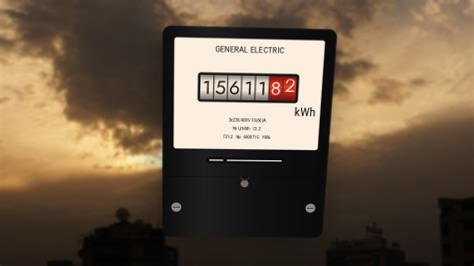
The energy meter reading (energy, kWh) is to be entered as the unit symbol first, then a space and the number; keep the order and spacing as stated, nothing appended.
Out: kWh 15611.82
